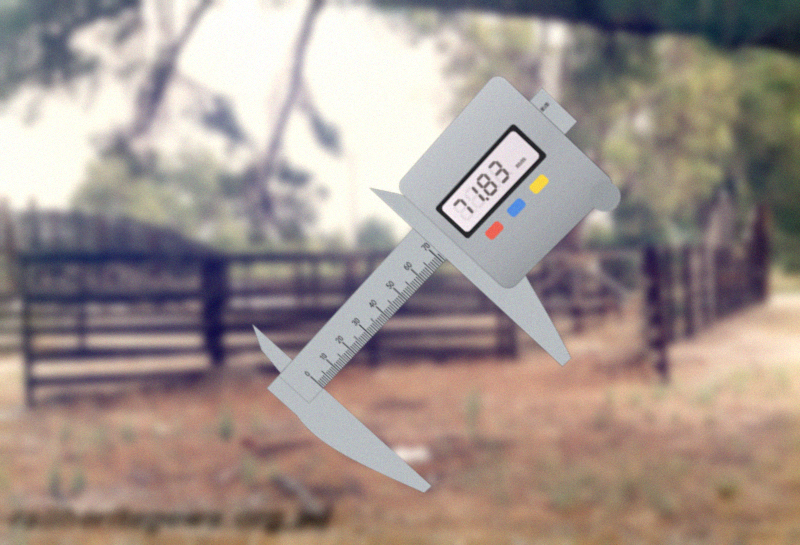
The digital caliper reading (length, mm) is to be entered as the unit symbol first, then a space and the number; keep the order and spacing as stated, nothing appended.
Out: mm 71.83
